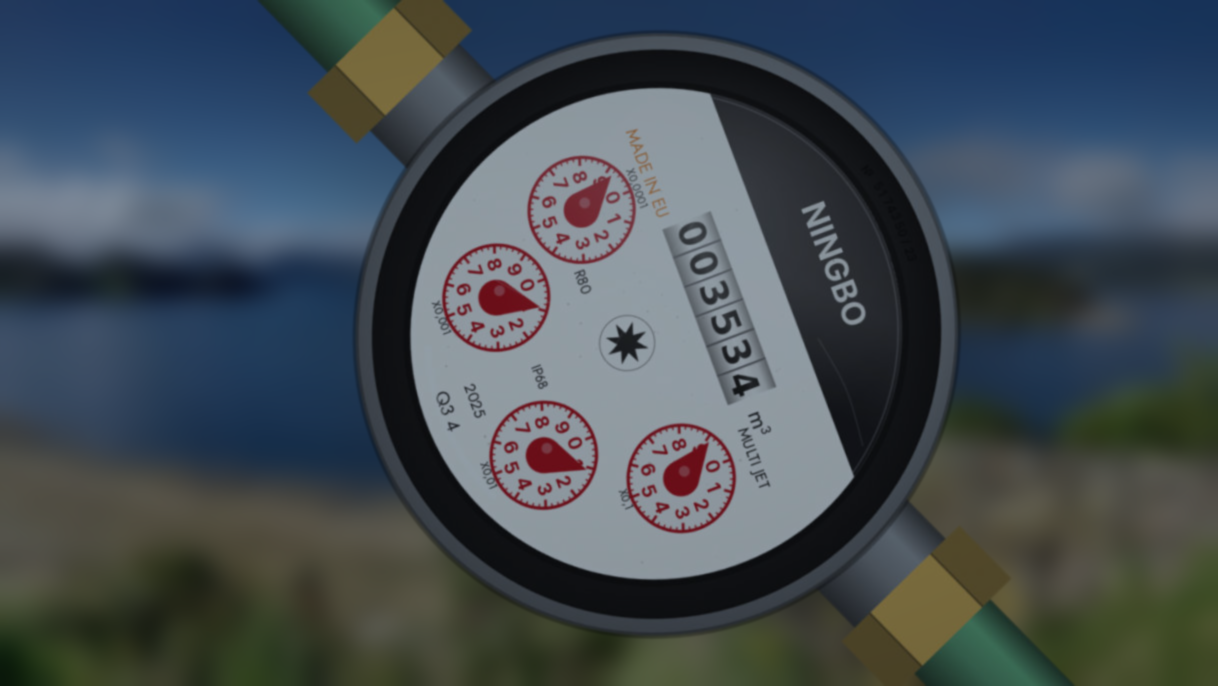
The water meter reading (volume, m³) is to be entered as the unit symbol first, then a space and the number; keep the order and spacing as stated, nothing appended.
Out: m³ 3533.9109
